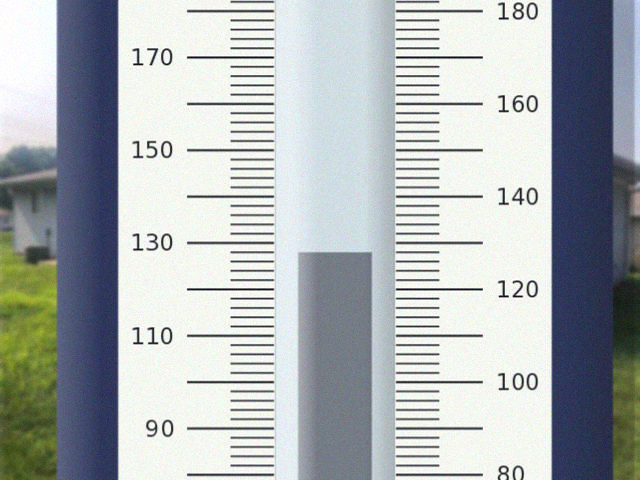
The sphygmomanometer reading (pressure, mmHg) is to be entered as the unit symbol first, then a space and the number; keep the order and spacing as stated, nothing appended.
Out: mmHg 128
